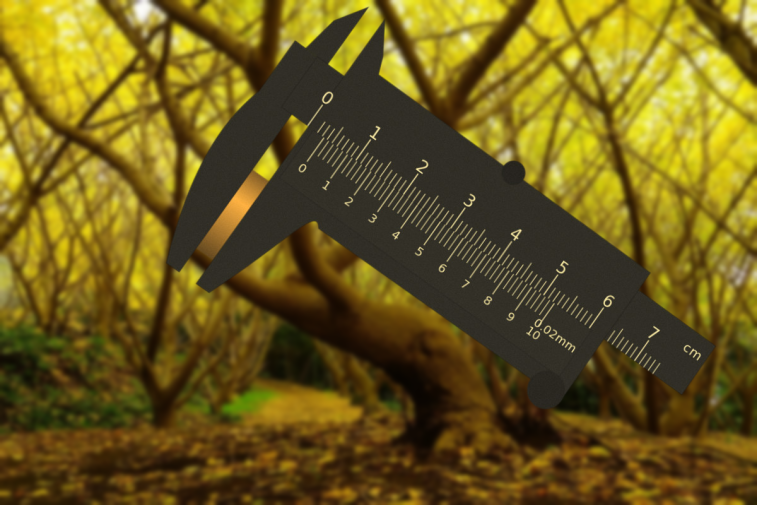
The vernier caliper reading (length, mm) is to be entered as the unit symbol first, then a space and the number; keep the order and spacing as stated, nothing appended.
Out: mm 3.4
